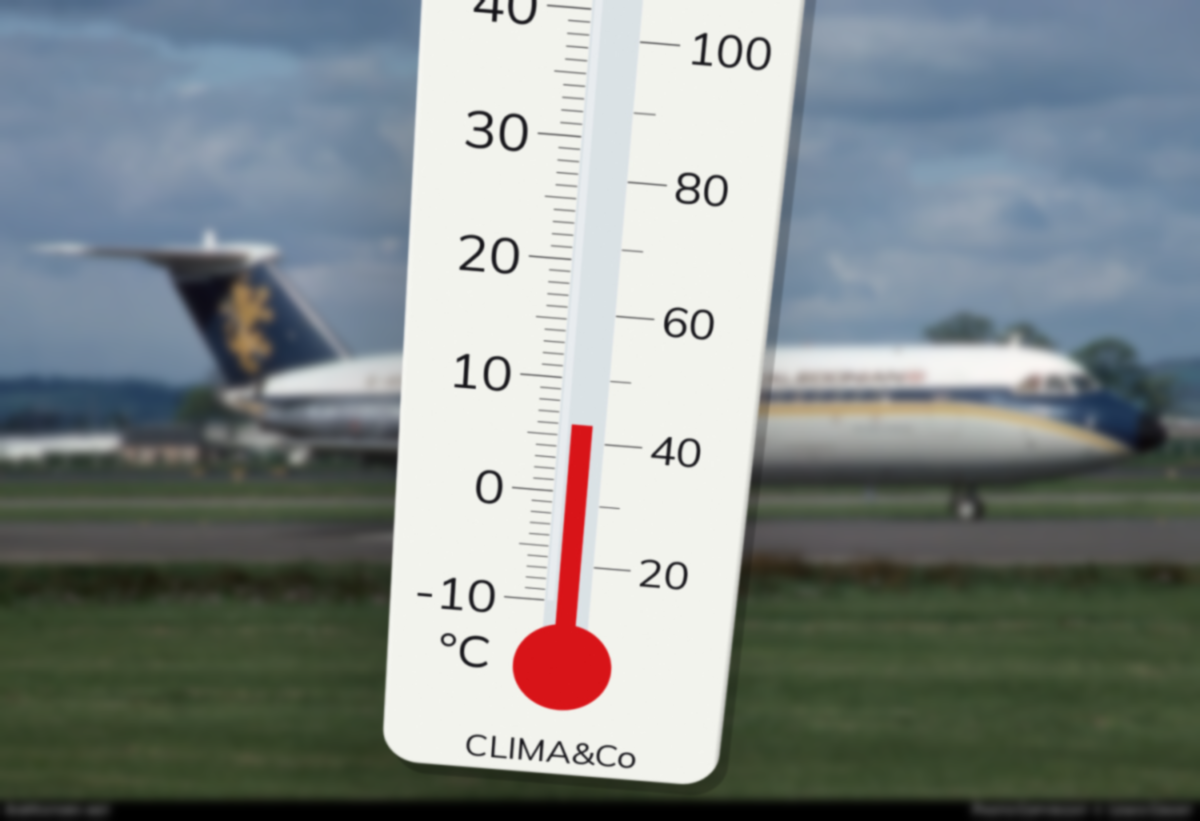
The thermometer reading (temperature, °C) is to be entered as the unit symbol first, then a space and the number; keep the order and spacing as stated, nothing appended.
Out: °C 6
